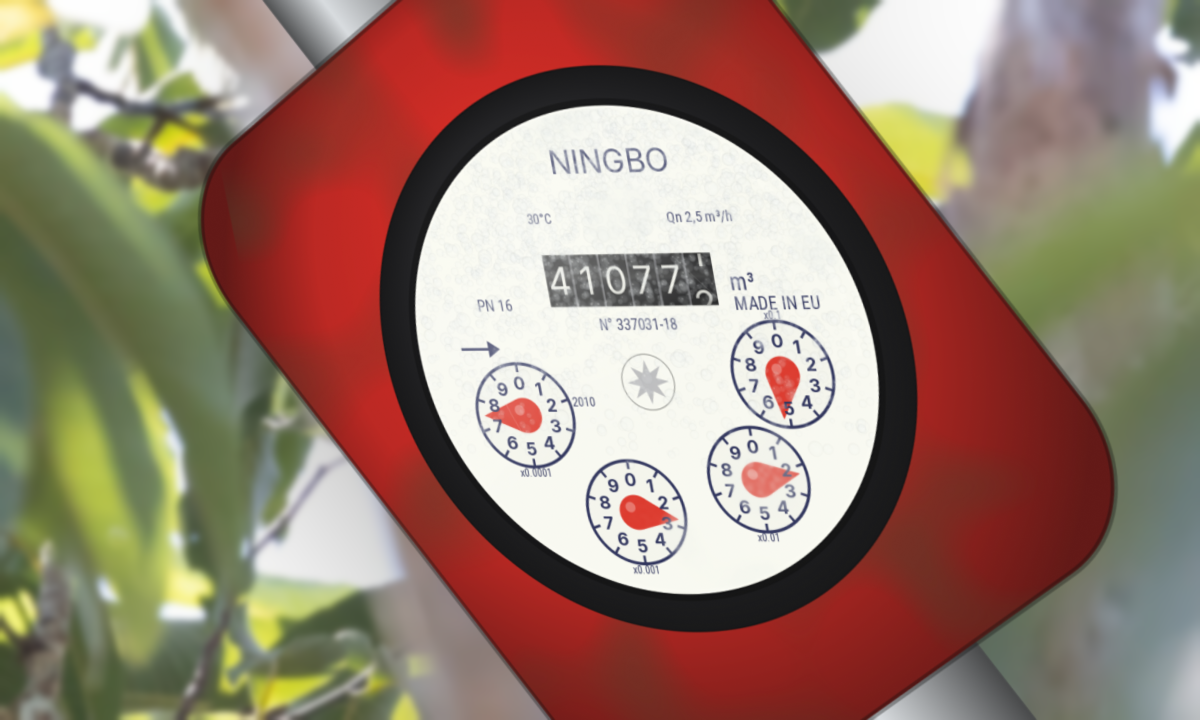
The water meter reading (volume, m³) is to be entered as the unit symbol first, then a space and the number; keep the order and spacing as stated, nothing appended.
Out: m³ 410771.5227
